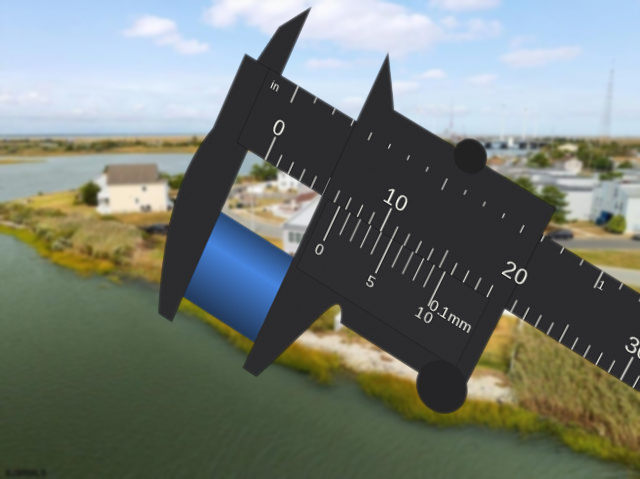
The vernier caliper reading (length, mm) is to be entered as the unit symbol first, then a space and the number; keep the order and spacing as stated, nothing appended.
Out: mm 6.5
